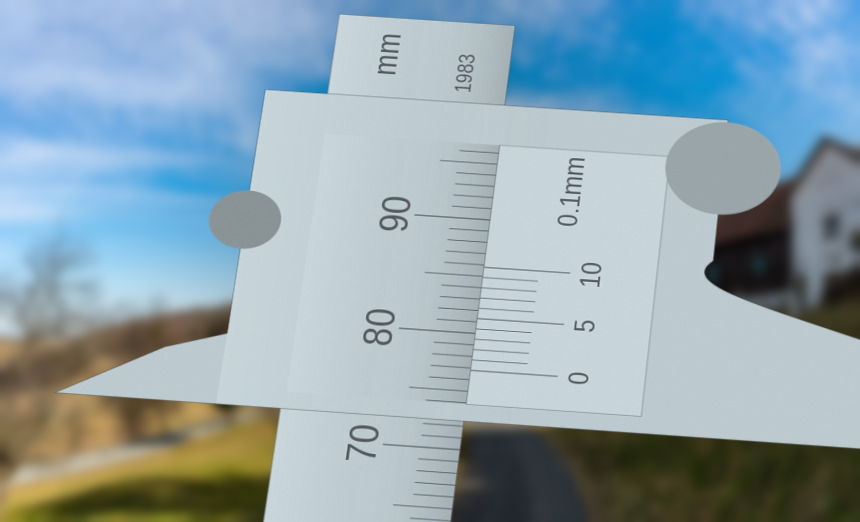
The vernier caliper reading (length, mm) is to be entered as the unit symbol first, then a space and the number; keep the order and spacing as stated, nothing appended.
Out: mm 76.8
